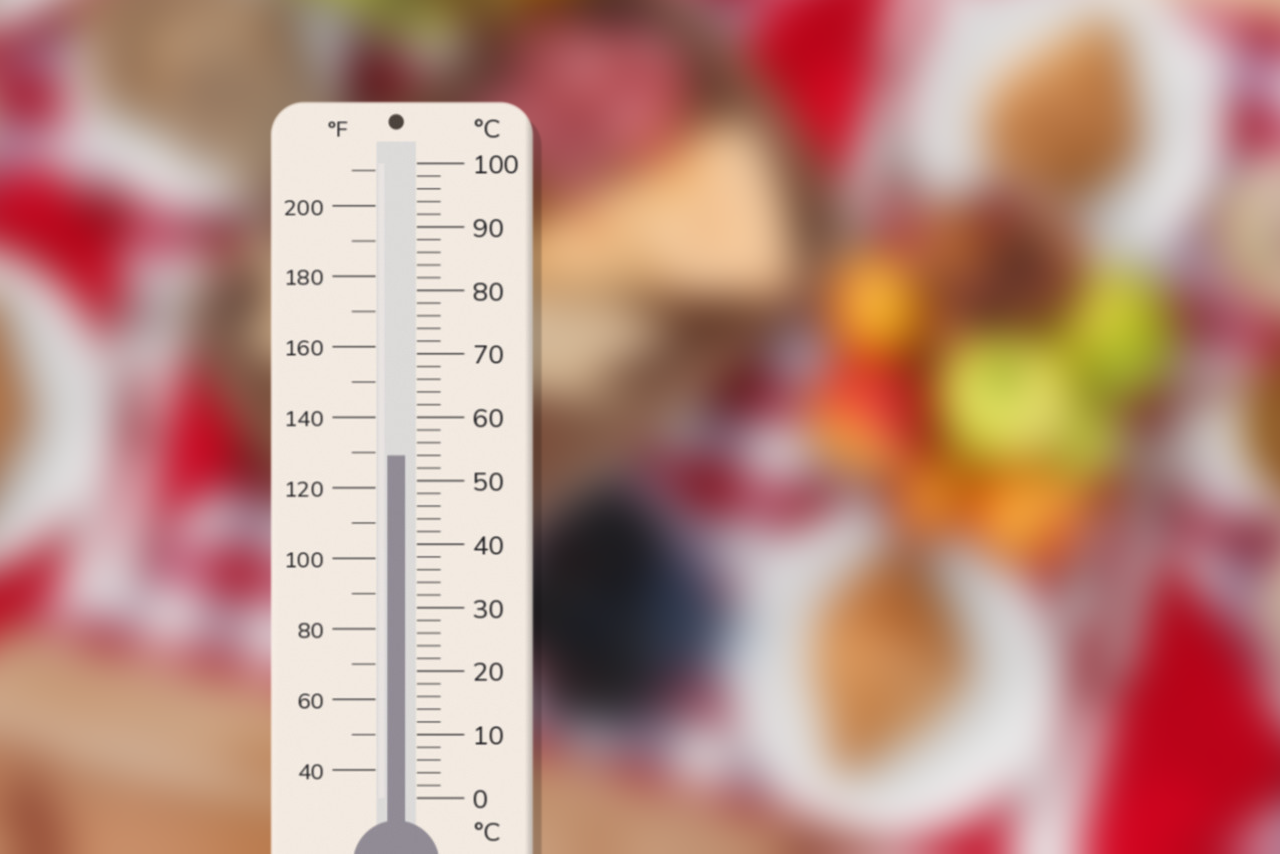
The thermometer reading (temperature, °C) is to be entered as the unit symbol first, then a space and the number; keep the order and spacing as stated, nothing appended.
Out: °C 54
